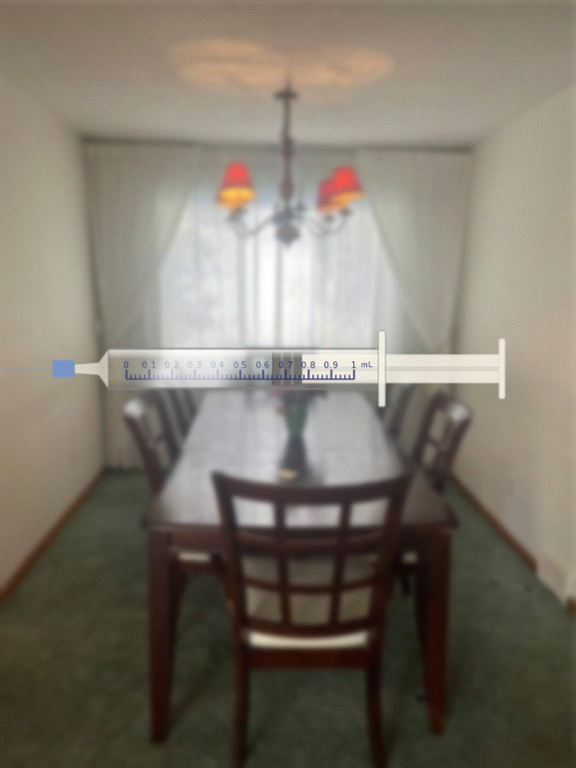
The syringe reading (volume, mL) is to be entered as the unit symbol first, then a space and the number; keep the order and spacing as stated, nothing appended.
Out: mL 0.64
